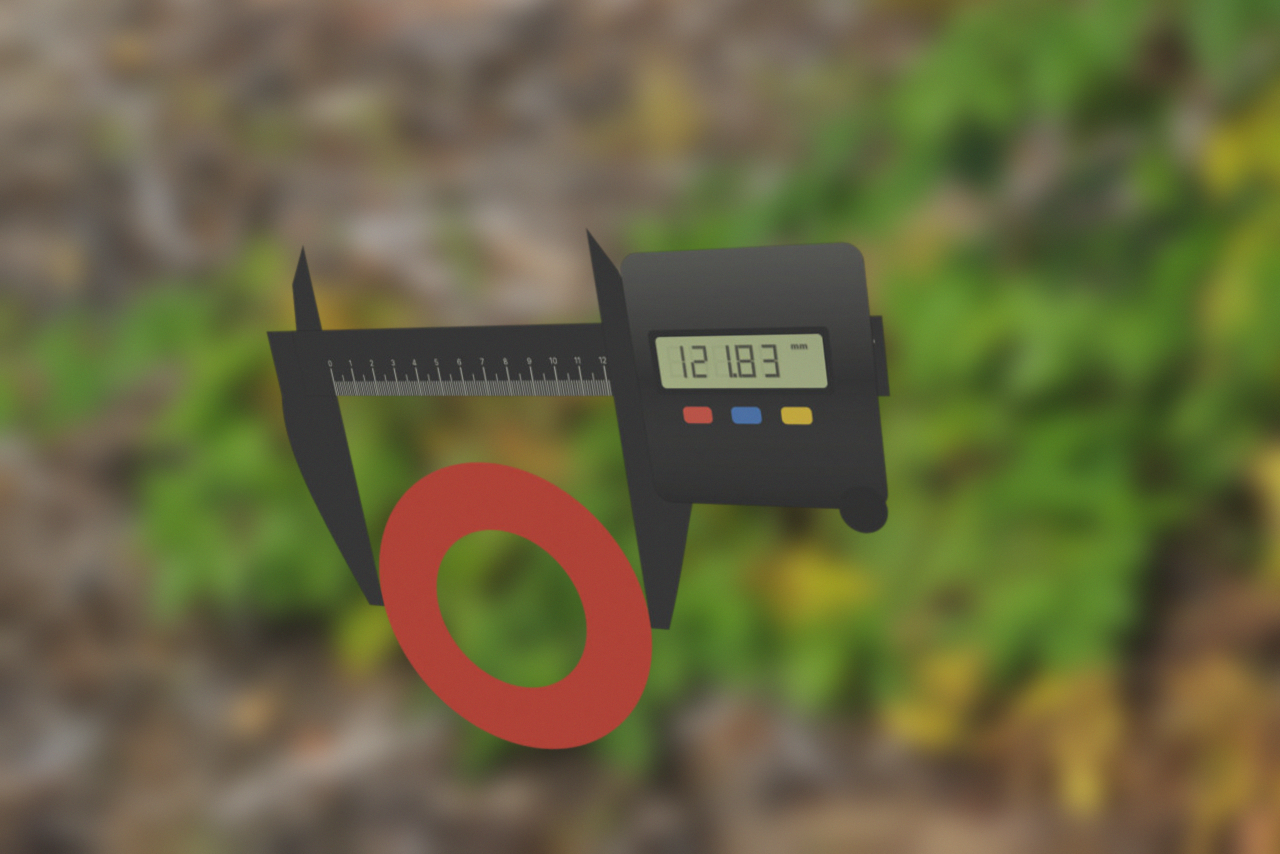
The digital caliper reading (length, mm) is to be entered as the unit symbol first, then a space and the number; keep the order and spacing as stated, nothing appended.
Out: mm 121.83
